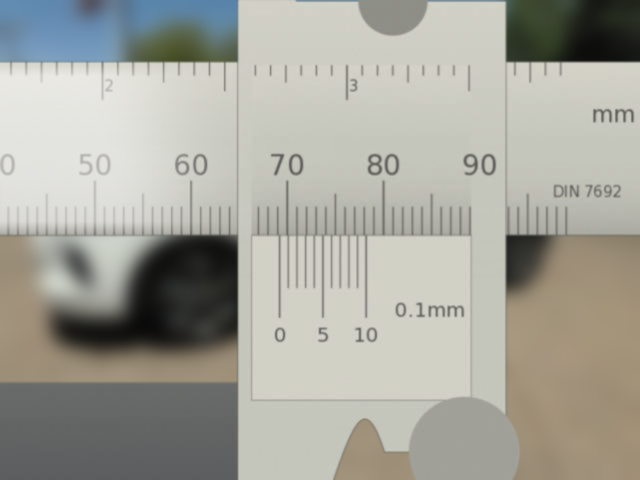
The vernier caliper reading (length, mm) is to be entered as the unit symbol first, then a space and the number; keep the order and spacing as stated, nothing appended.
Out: mm 69.2
